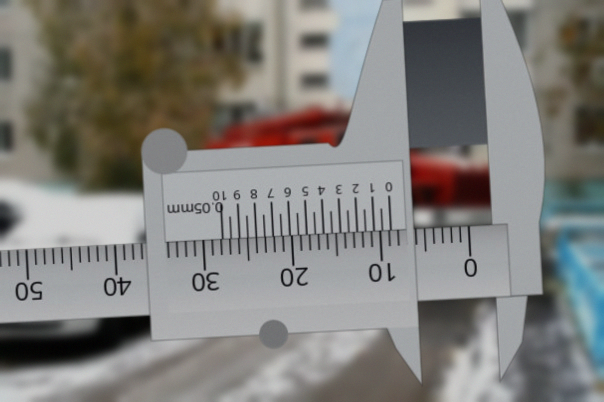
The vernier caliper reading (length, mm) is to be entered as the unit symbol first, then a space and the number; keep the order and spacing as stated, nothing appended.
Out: mm 8.8
